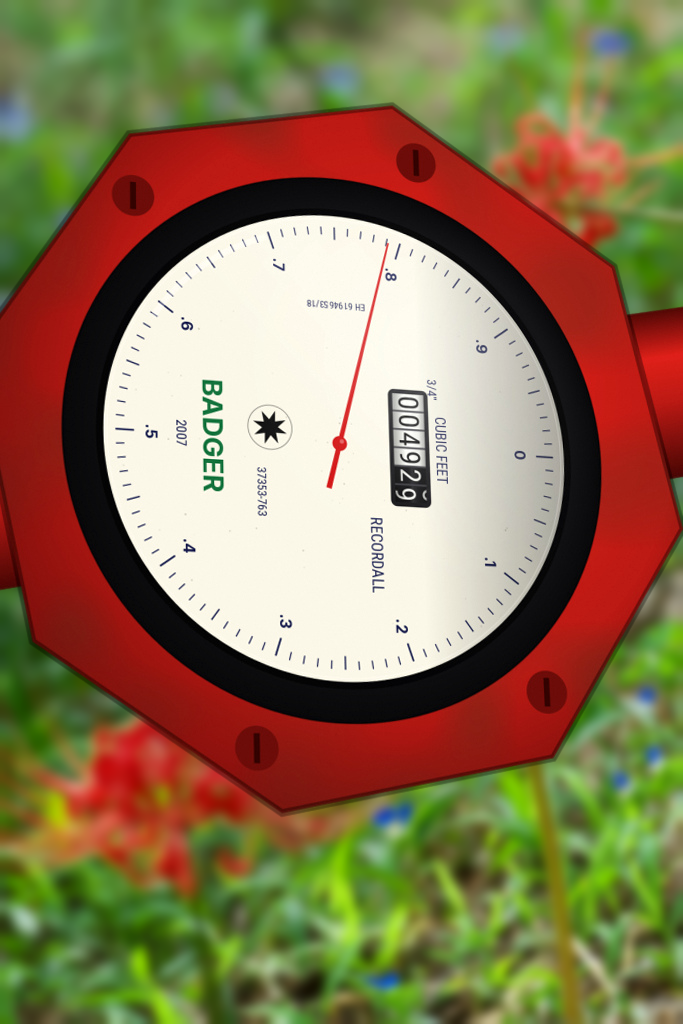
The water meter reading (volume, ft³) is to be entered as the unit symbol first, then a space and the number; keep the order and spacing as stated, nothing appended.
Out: ft³ 4928.79
